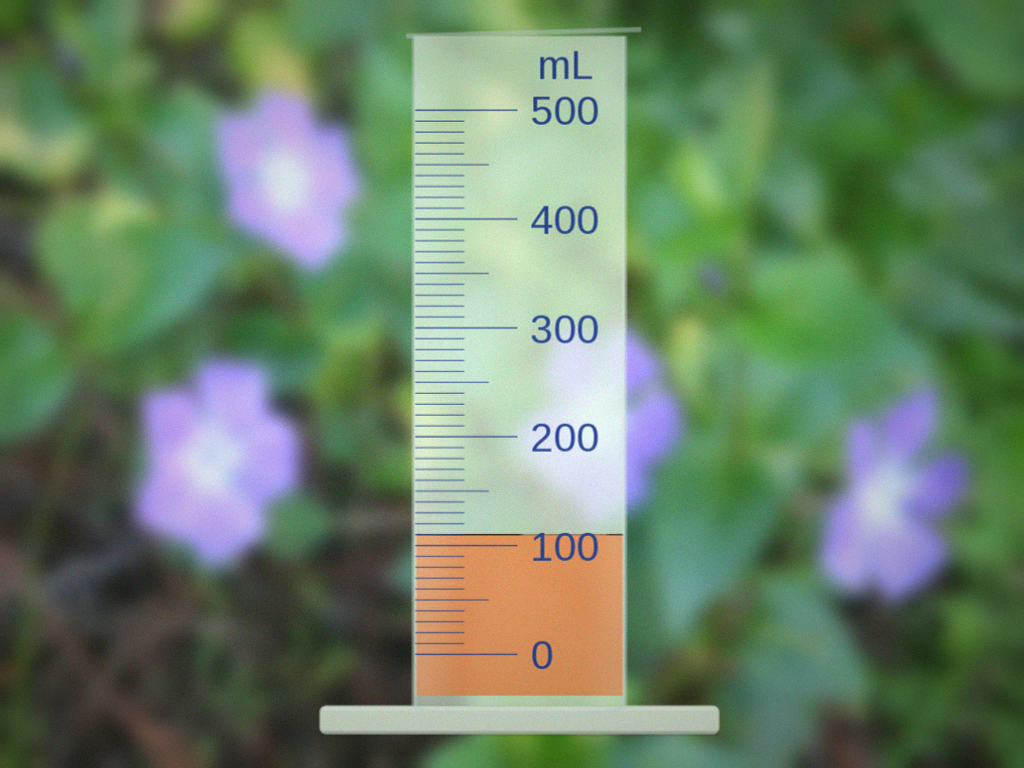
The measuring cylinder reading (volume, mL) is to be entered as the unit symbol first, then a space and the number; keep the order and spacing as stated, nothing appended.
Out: mL 110
